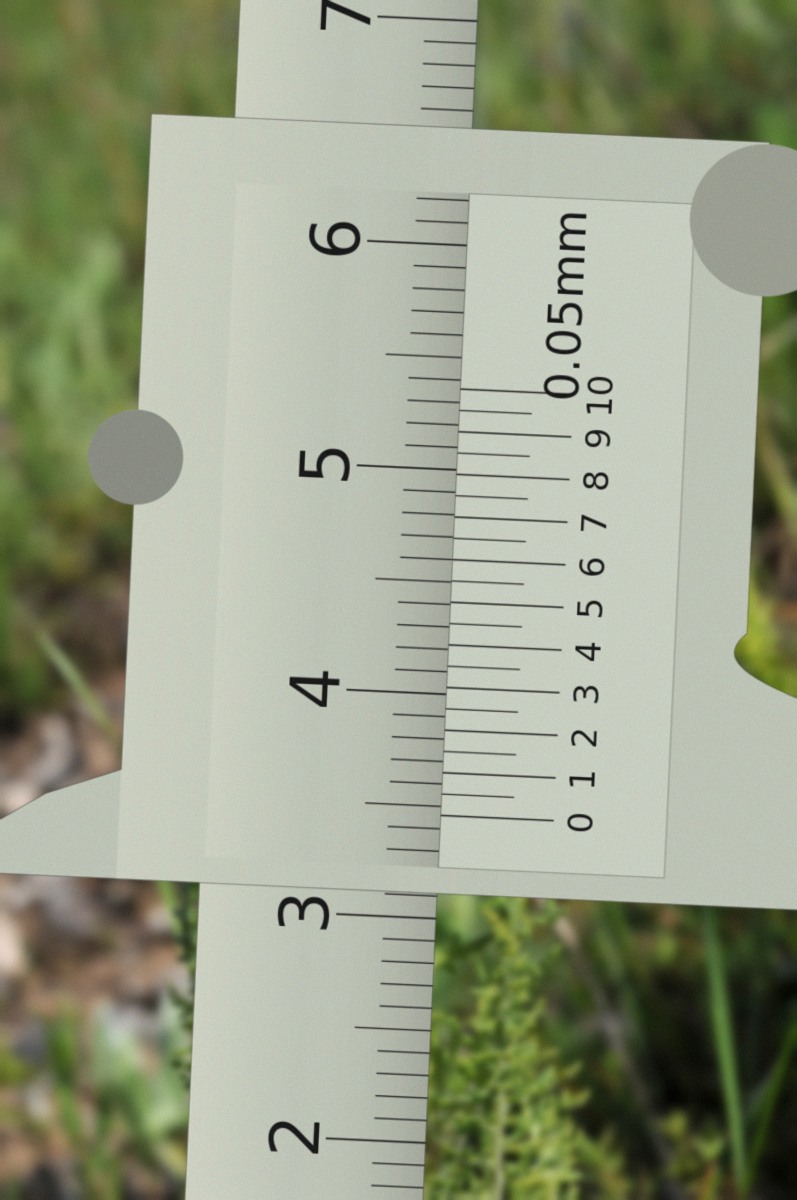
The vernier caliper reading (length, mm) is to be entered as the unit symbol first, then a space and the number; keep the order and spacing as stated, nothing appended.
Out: mm 34.6
